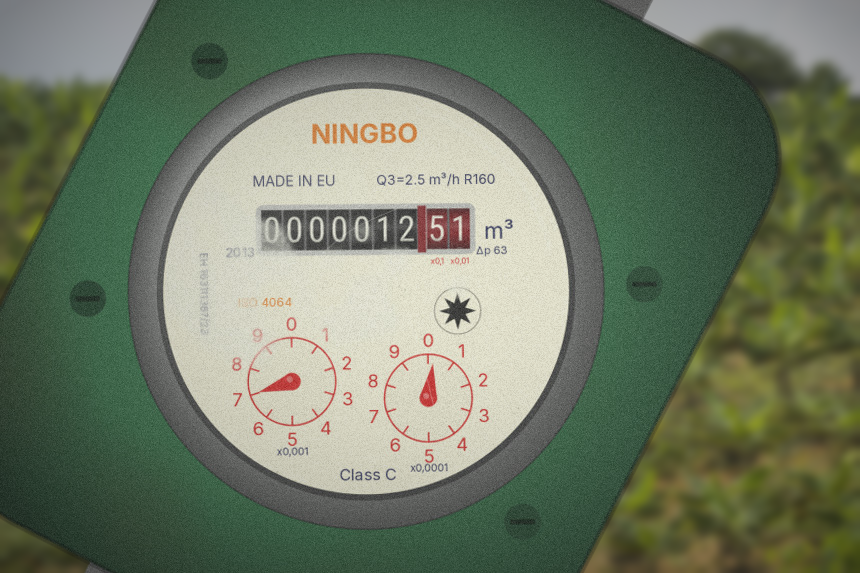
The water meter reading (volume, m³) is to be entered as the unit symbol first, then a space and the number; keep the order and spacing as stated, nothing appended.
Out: m³ 12.5170
